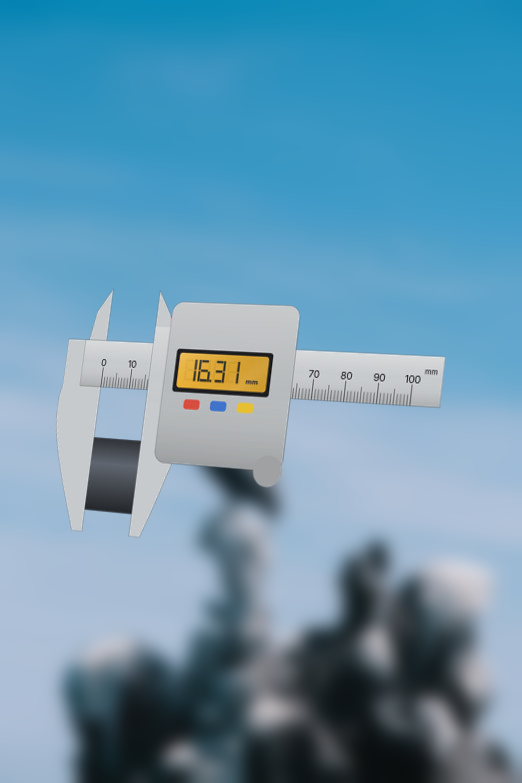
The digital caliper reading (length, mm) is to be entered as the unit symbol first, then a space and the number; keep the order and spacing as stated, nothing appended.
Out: mm 16.31
